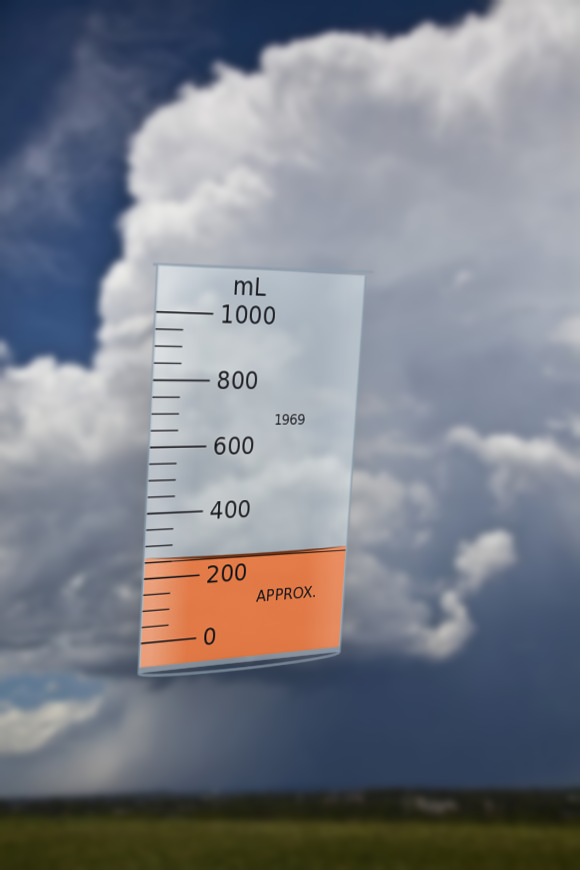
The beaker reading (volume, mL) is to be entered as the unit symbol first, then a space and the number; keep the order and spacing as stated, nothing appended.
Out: mL 250
